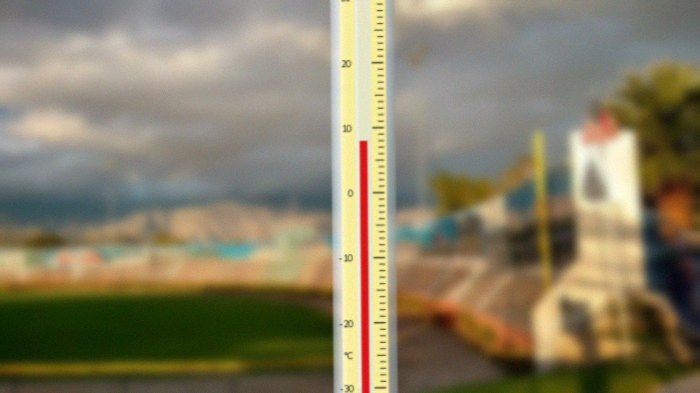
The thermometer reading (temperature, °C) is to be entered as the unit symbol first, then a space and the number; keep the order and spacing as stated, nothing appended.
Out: °C 8
